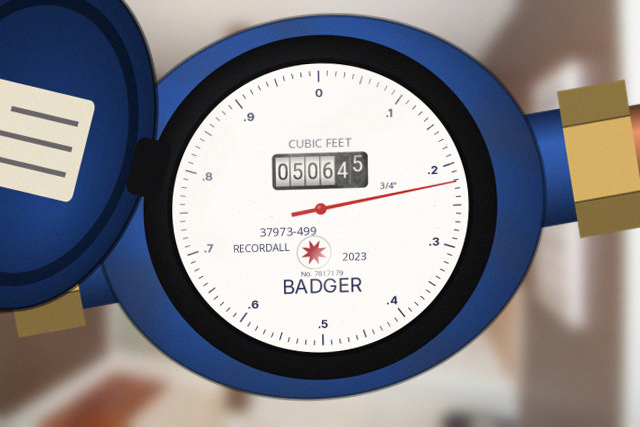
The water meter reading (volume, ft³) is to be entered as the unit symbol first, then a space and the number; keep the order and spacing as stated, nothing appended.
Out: ft³ 50645.22
